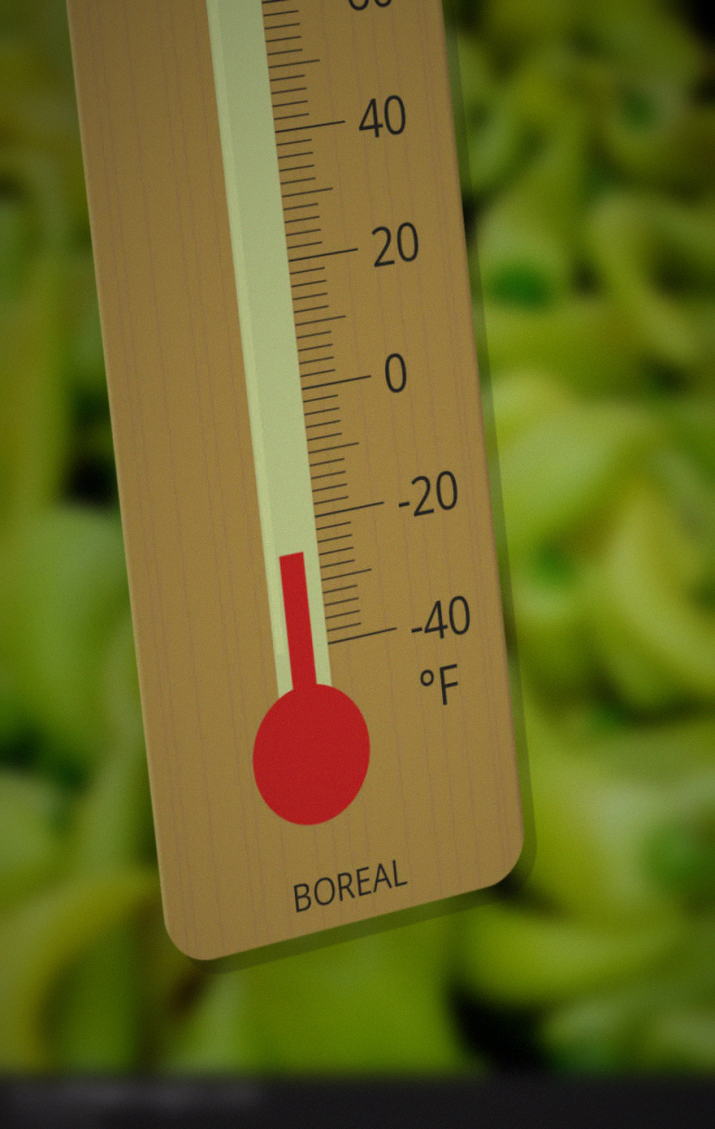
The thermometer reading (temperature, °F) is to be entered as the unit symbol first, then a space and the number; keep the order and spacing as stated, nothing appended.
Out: °F -25
